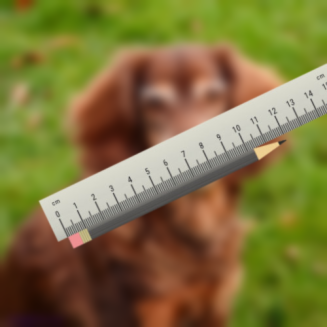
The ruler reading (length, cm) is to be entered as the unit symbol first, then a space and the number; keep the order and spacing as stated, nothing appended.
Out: cm 12
